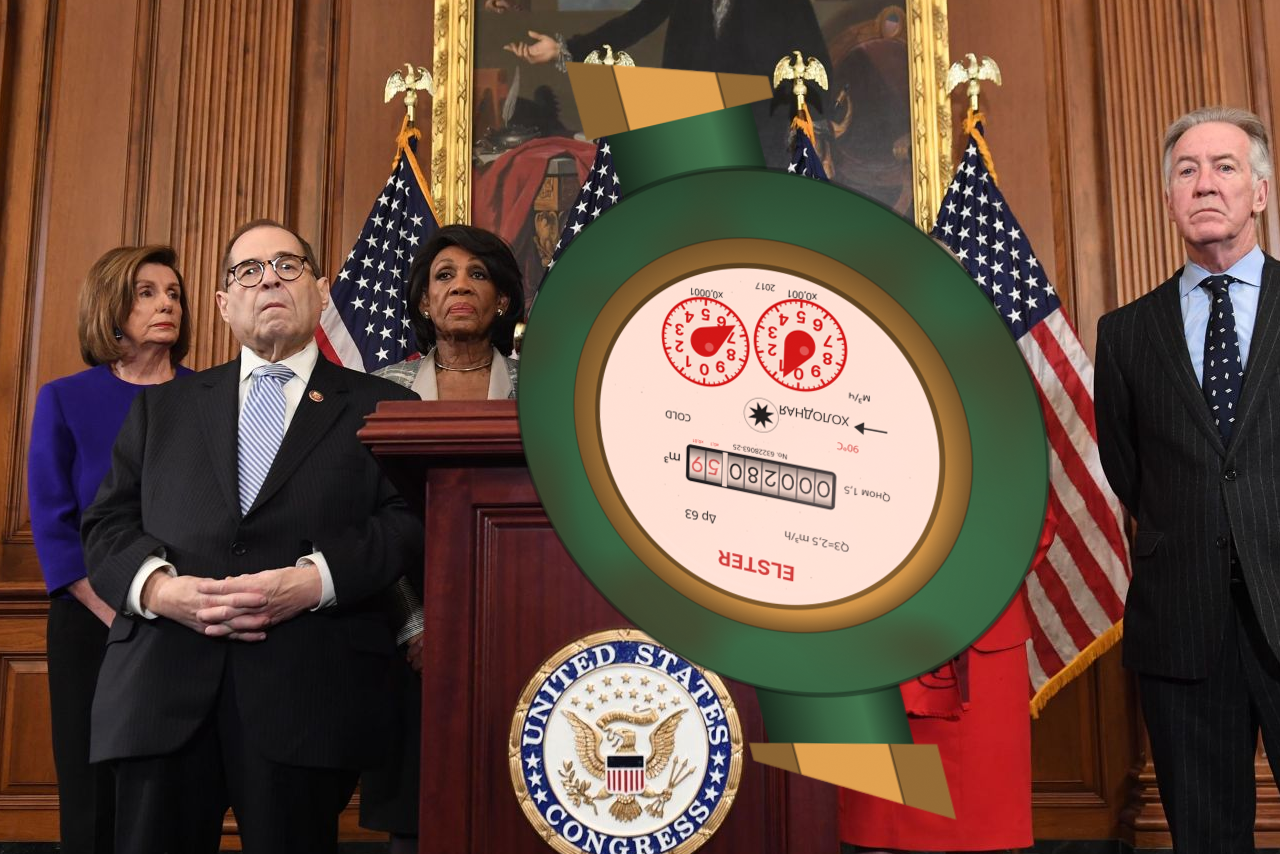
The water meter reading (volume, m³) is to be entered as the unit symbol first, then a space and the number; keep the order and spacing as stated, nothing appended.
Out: m³ 280.5906
